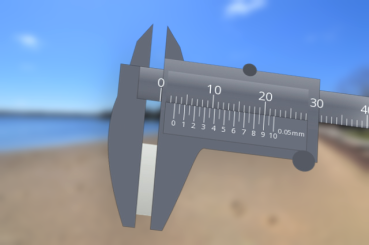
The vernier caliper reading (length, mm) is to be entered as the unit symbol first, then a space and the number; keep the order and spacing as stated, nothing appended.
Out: mm 2.8
